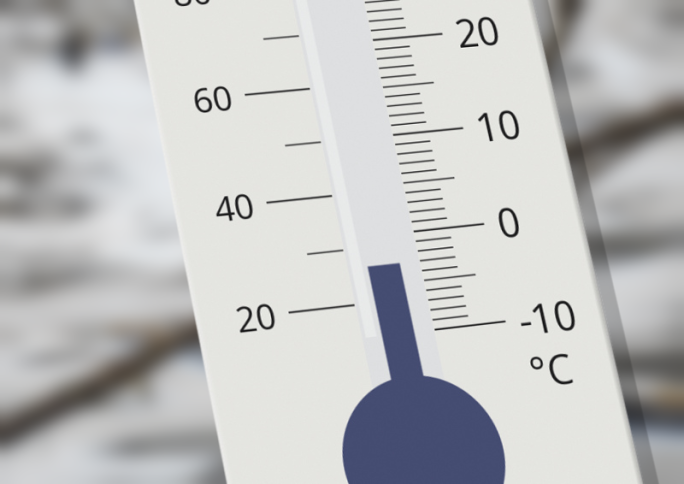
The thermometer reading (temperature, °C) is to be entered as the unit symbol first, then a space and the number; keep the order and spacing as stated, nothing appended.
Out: °C -3
